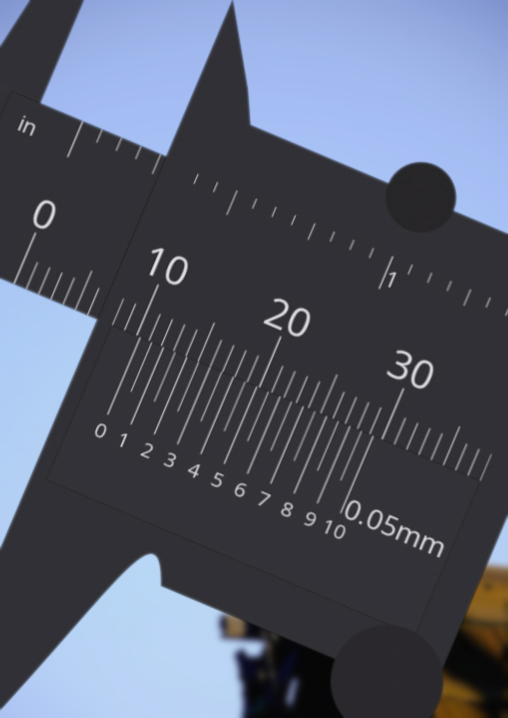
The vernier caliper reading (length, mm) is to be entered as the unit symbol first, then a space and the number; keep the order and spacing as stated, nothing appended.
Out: mm 10.3
